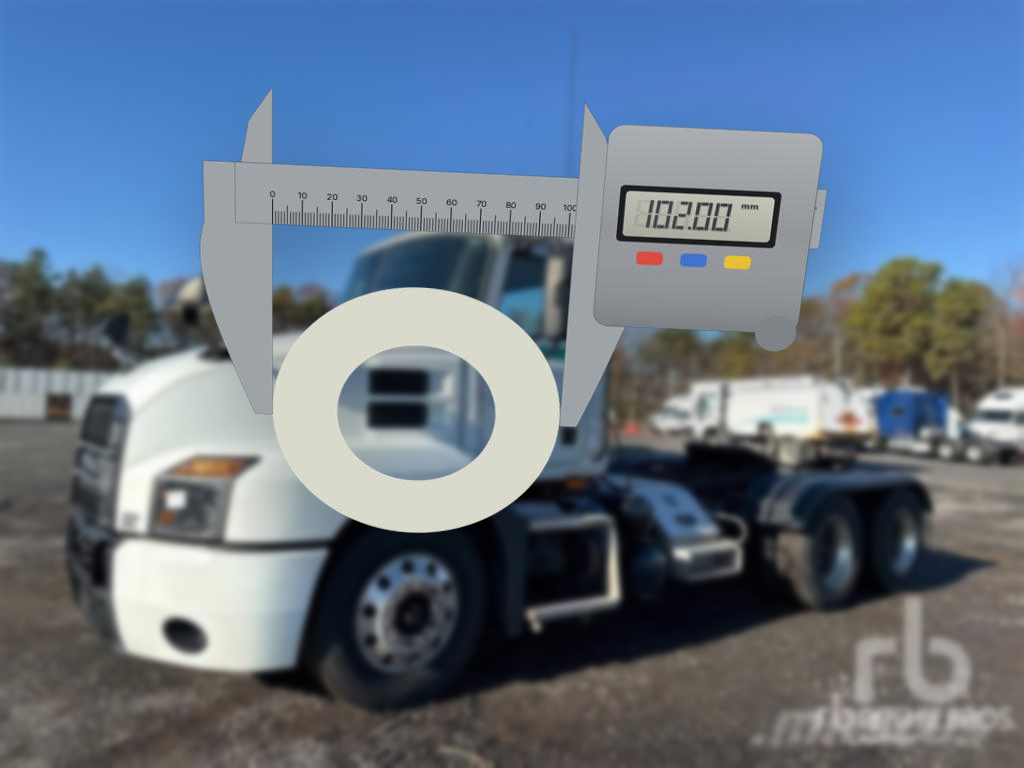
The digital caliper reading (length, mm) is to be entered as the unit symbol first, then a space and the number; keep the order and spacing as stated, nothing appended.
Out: mm 102.00
